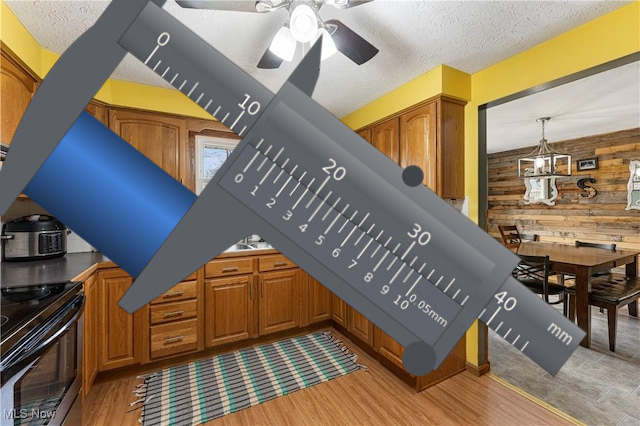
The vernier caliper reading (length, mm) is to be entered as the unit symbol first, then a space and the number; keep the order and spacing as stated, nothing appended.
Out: mm 13.4
